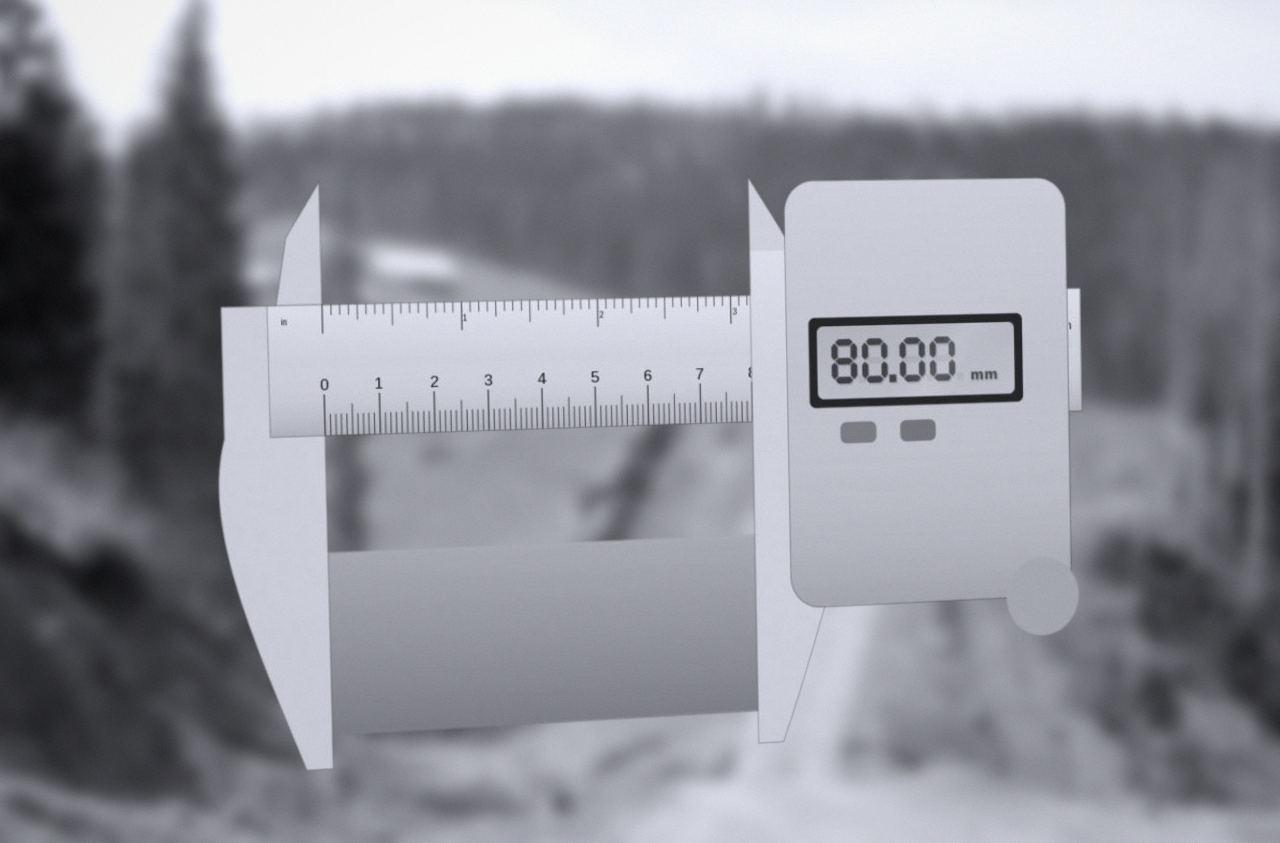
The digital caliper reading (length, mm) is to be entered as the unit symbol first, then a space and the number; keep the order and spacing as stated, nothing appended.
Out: mm 80.00
